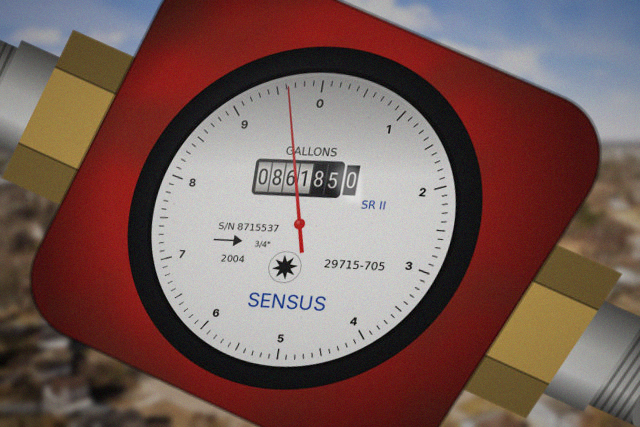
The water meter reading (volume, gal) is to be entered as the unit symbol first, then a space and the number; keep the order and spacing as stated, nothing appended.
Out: gal 861849.6
